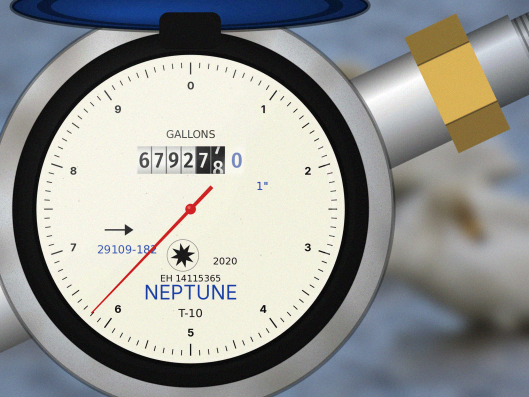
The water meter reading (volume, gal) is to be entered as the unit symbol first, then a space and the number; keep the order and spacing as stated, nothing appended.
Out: gal 6792776.2
